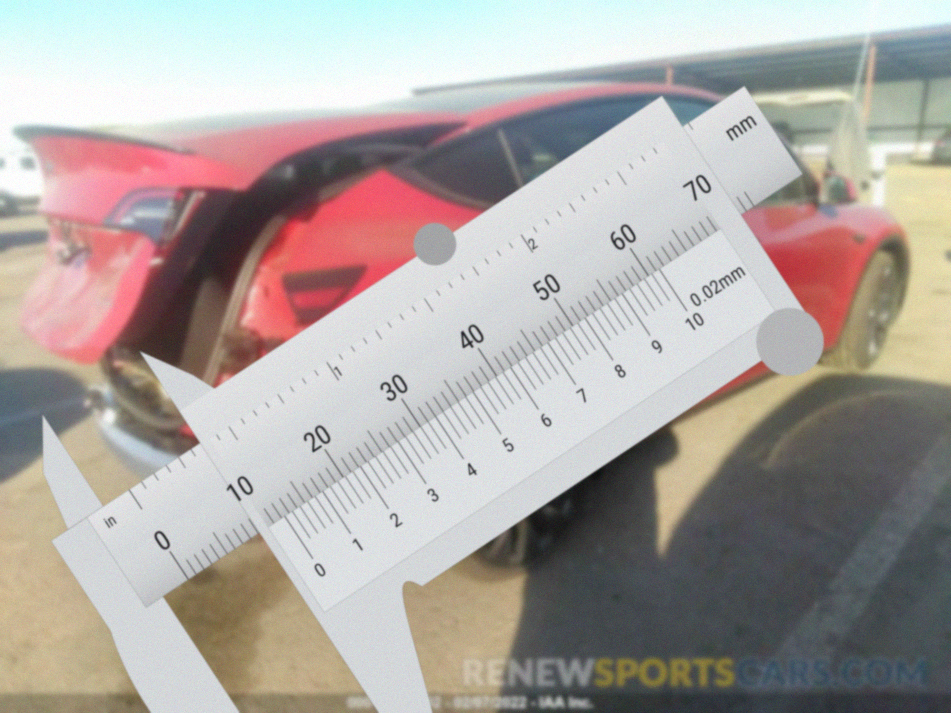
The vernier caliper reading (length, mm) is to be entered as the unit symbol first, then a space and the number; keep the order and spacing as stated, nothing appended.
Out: mm 12.4
